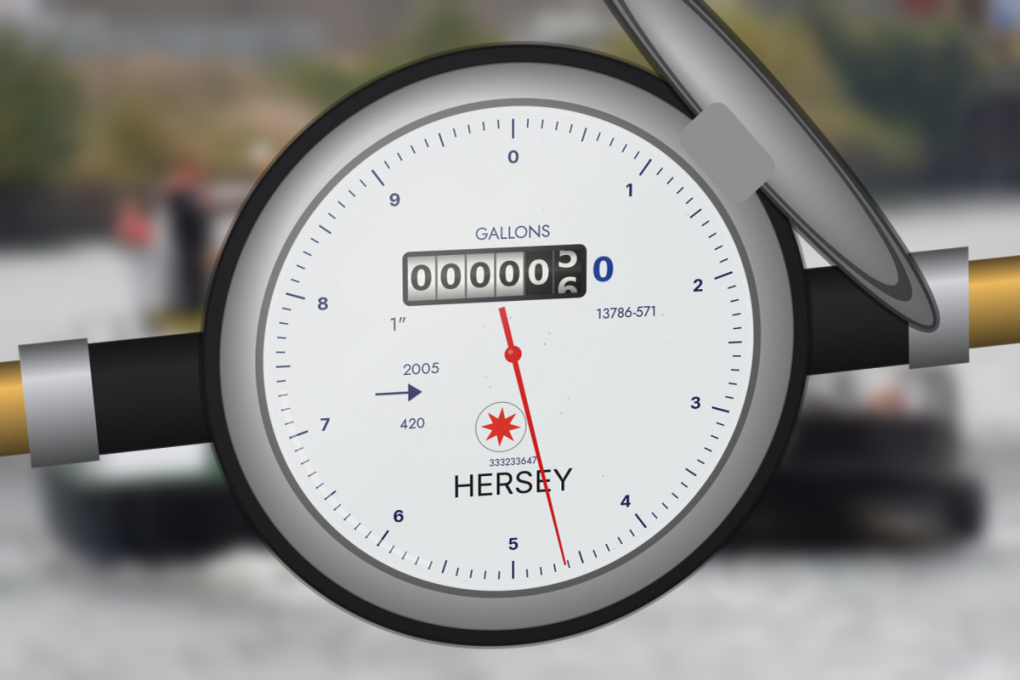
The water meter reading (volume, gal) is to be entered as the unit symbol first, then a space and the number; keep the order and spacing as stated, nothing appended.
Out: gal 54.6
